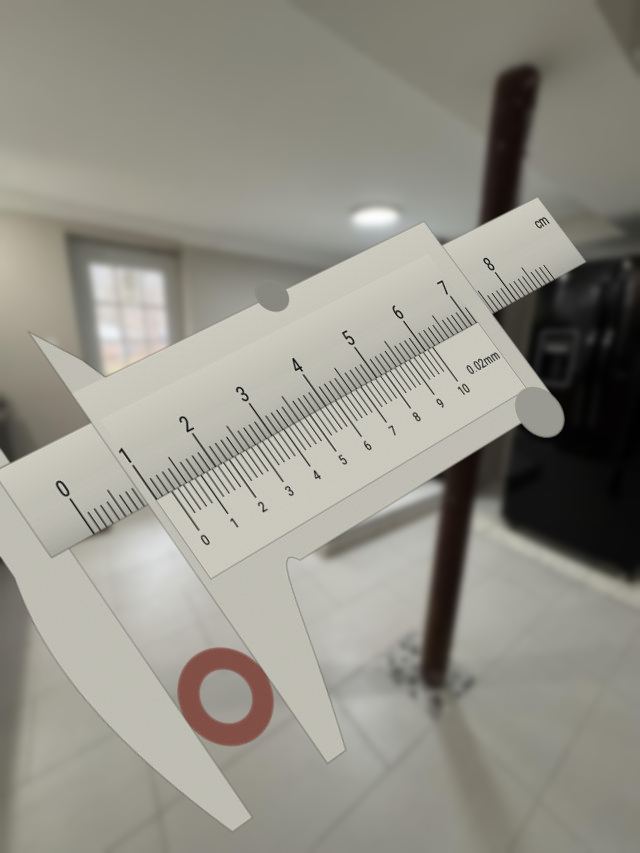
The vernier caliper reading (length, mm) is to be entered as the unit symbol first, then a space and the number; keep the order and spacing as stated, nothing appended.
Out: mm 12.5
